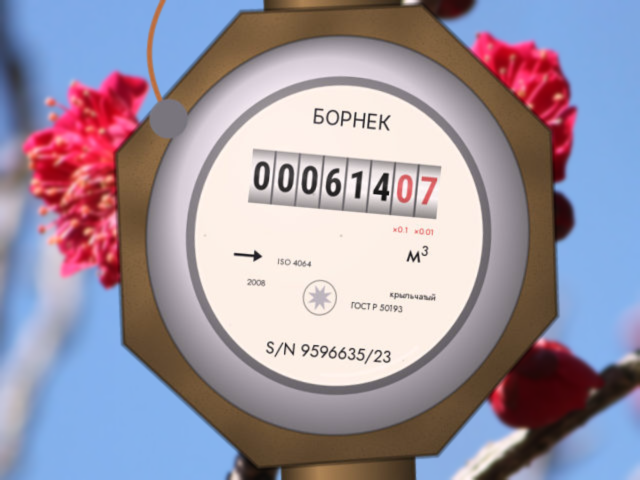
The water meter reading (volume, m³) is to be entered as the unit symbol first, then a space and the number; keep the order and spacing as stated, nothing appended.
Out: m³ 614.07
